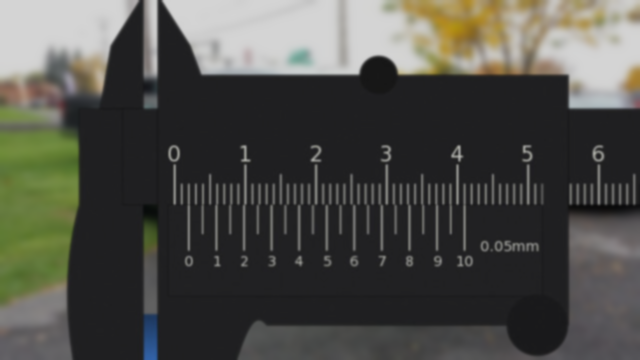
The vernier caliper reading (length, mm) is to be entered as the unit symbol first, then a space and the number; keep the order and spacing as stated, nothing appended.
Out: mm 2.0
